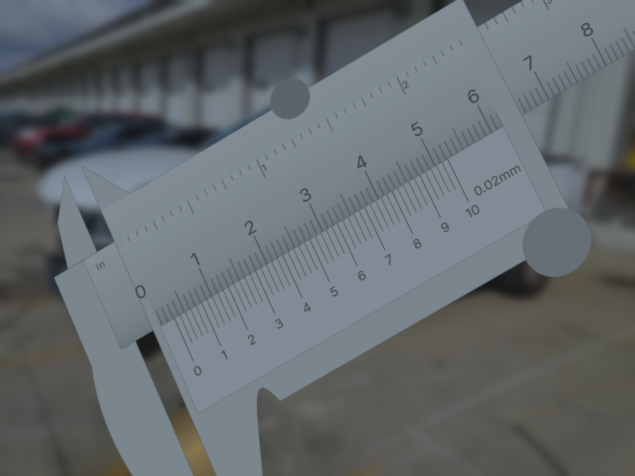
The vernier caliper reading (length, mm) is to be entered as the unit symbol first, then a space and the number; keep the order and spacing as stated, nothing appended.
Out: mm 3.2
